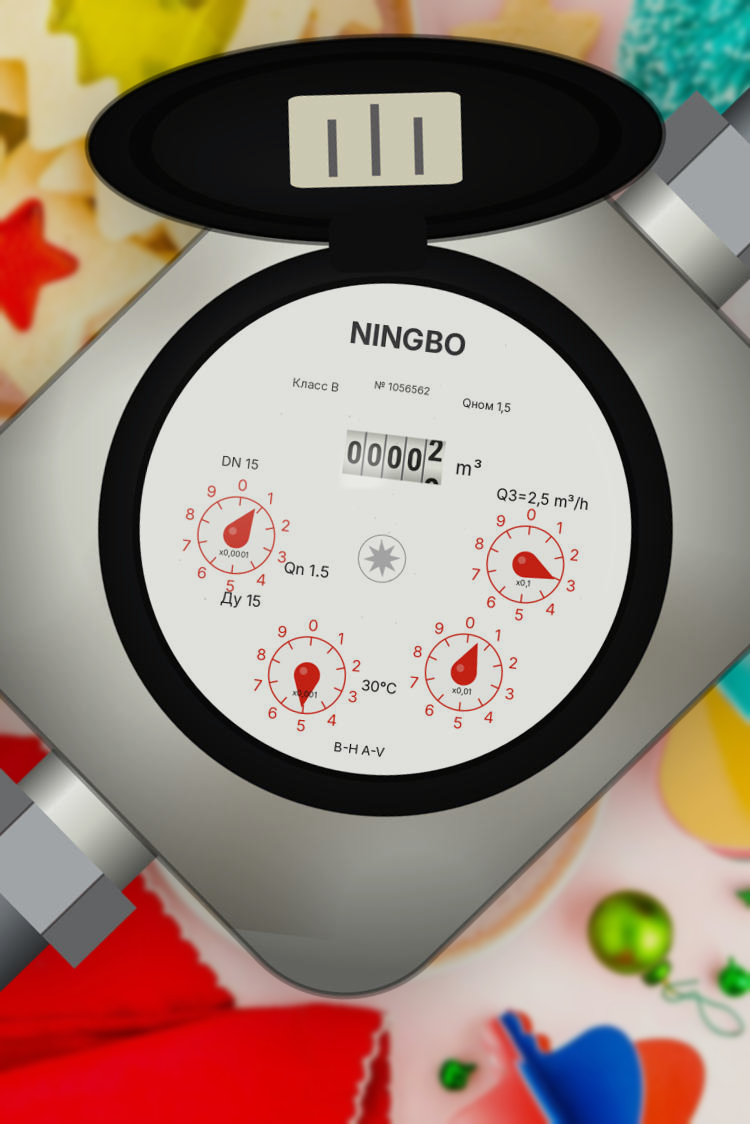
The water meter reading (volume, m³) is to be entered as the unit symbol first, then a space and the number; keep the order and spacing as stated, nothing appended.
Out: m³ 2.3050
